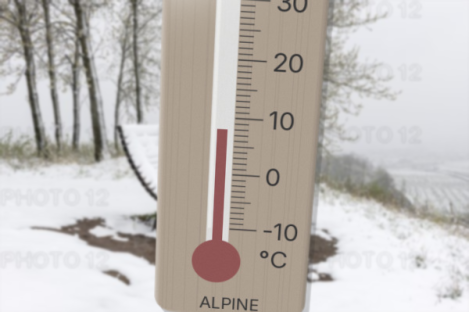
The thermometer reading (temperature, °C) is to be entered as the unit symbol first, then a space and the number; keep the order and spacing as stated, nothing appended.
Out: °C 8
